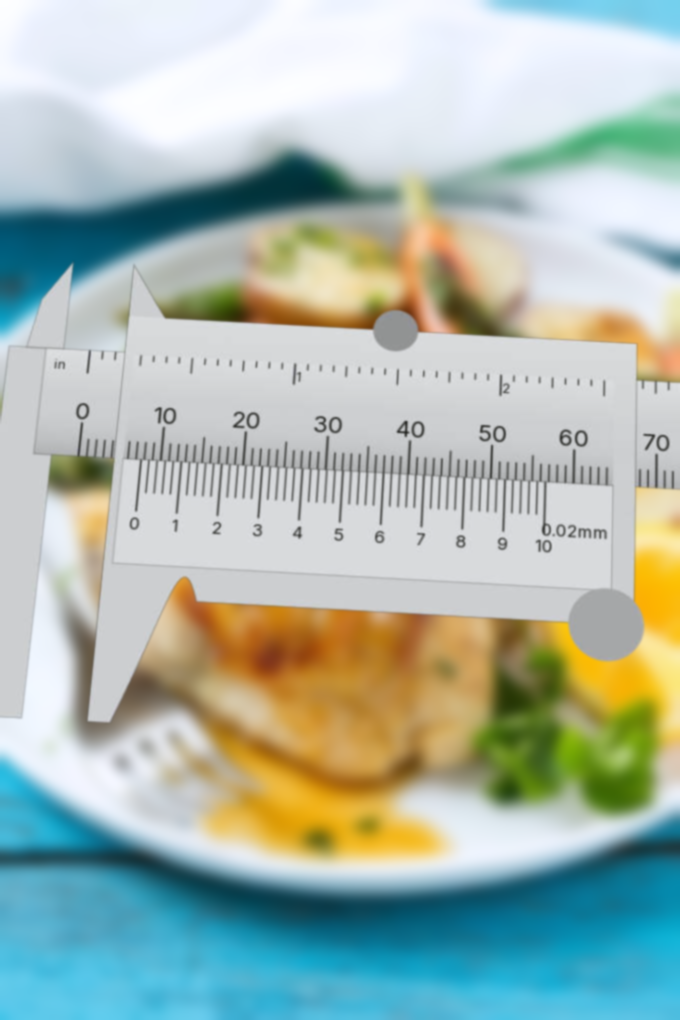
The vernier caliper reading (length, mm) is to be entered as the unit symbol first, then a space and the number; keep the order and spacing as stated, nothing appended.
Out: mm 7.6
